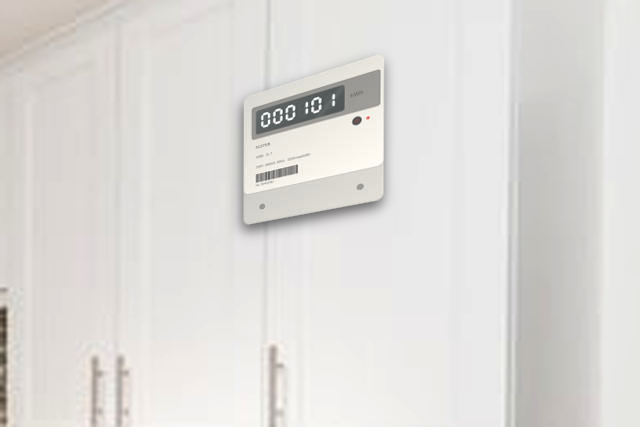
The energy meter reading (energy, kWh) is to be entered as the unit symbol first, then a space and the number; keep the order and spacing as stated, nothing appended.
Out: kWh 101
